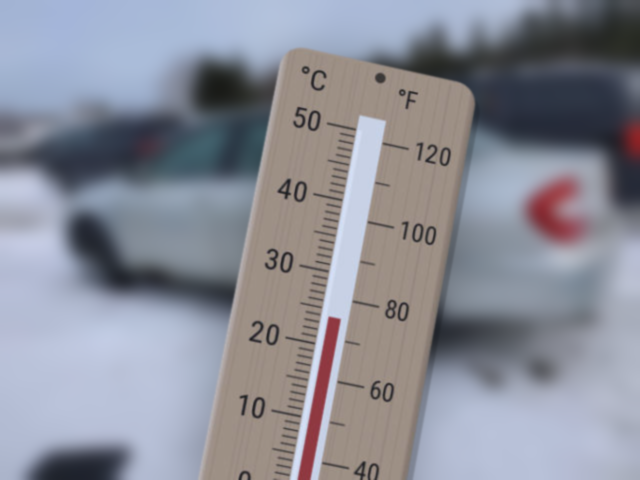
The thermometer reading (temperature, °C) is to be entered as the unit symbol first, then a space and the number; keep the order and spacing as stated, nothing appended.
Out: °C 24
